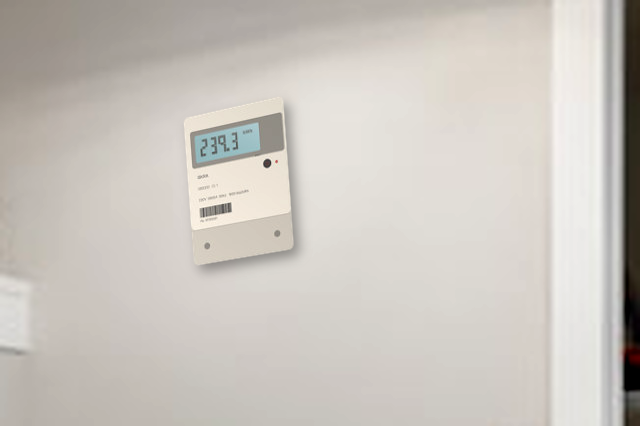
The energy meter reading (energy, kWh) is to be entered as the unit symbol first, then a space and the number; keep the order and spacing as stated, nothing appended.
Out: kWh 239.3
